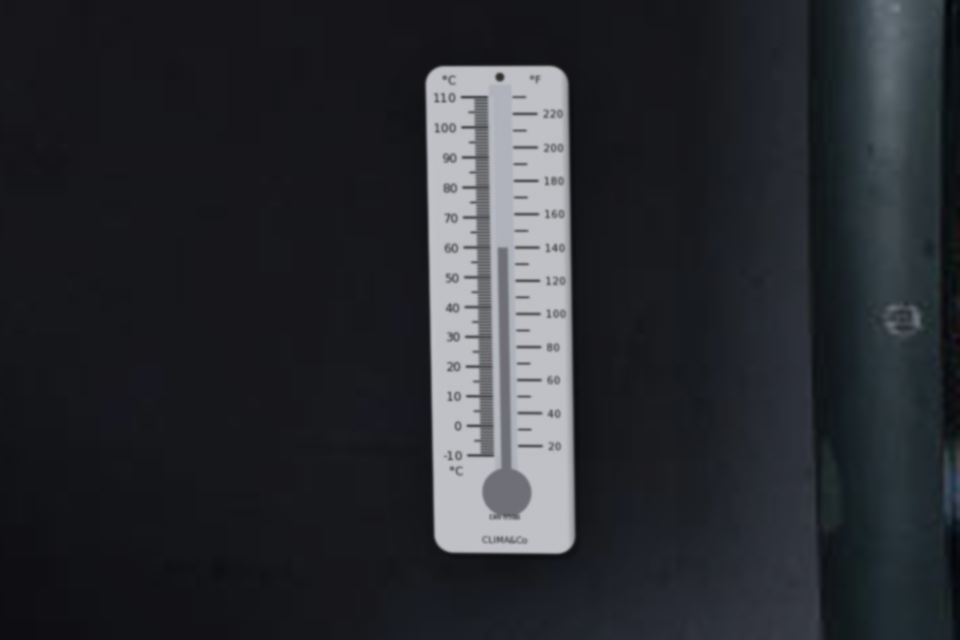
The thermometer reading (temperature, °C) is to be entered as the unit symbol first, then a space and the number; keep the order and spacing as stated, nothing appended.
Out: °C 60
